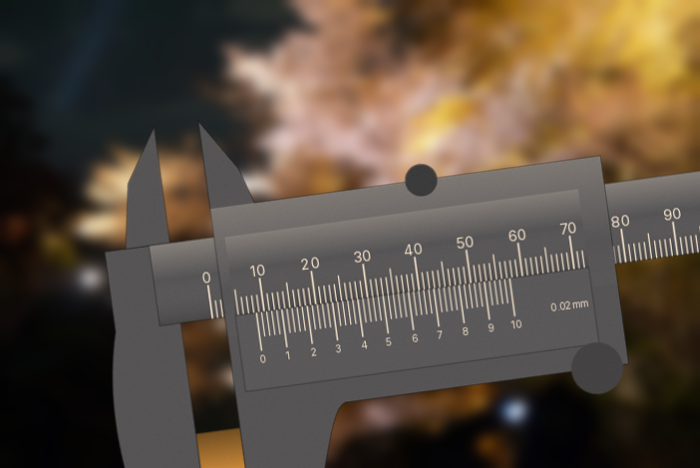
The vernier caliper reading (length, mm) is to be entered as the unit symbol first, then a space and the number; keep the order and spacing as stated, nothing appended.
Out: mm 8.5
